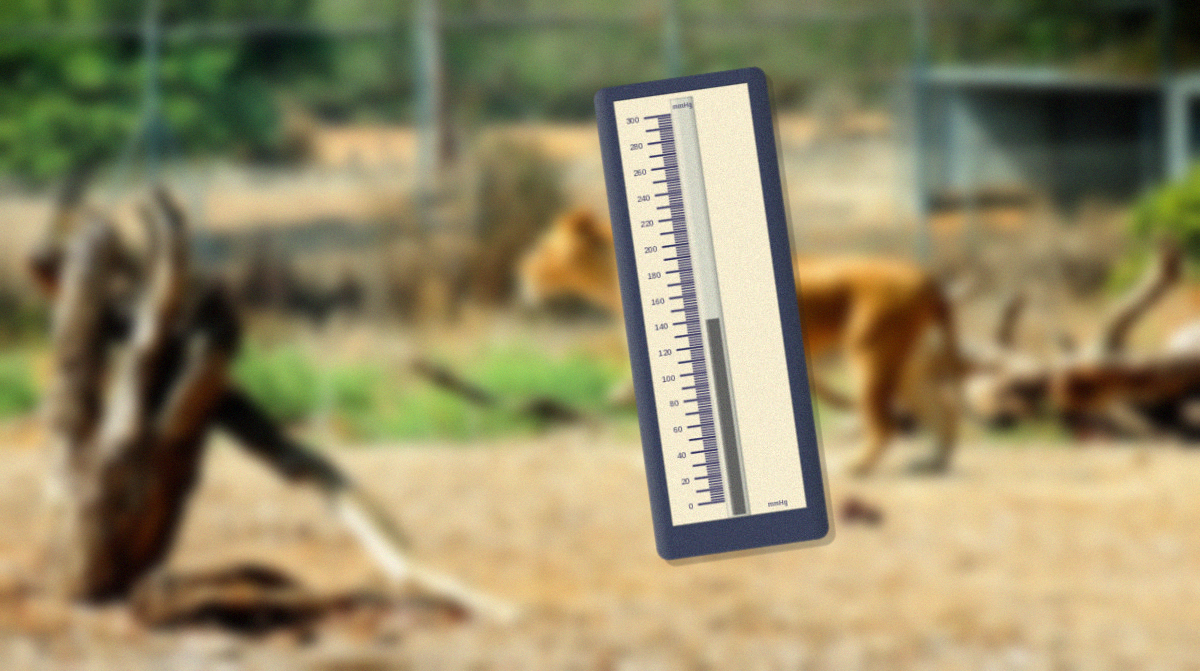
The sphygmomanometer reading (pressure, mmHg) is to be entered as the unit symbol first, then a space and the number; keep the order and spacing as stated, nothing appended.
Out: mmHg 140
